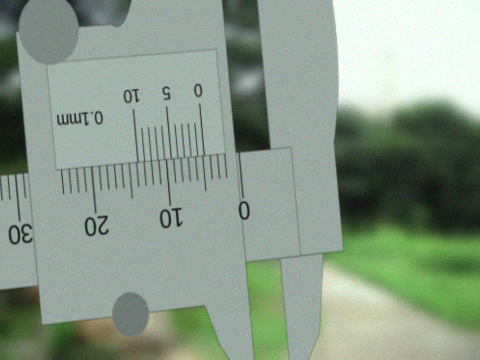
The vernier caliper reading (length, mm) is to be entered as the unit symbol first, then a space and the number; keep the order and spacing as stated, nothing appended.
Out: mm 4.8
